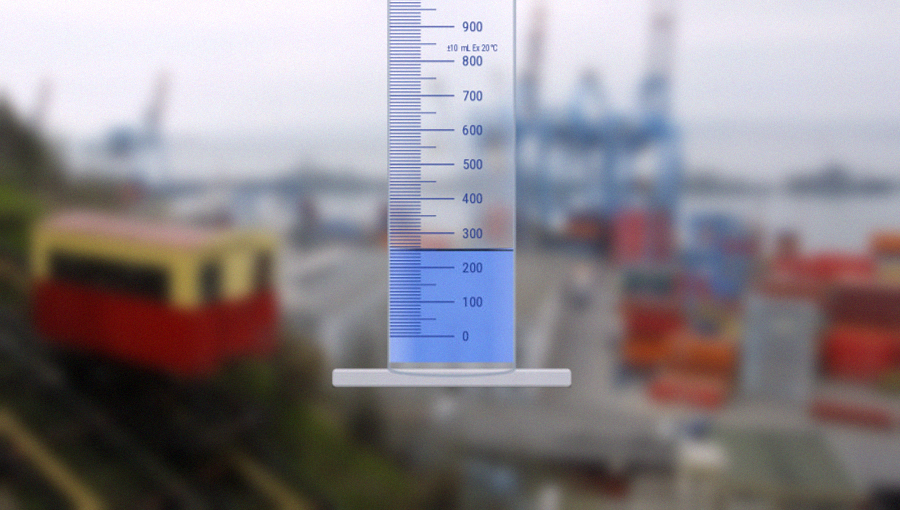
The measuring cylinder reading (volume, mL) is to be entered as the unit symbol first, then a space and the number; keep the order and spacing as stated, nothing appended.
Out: mL 250
